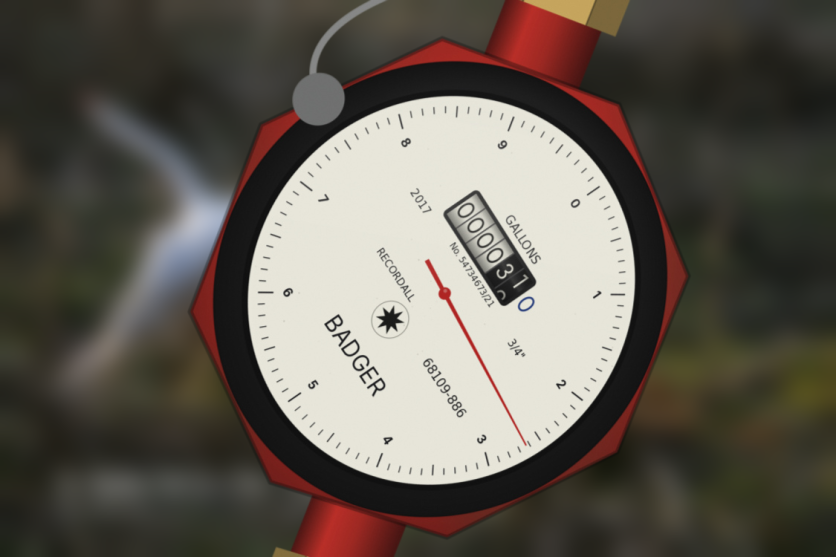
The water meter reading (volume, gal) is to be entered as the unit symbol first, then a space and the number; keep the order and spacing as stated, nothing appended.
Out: gal 312.6
